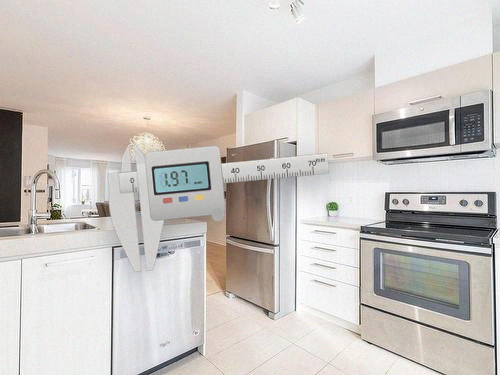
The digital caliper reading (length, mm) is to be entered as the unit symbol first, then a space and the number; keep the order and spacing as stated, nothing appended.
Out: mm 1.97
